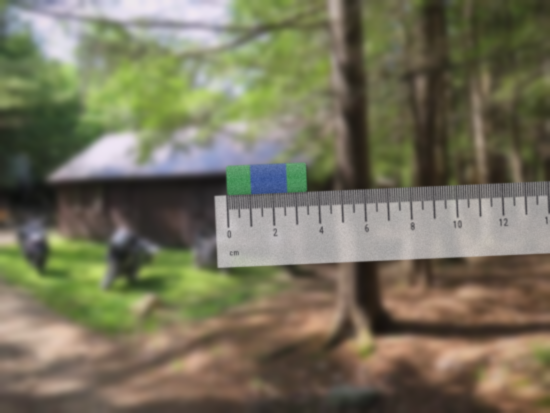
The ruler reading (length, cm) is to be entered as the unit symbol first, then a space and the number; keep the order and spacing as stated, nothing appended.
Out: cm 3.5
